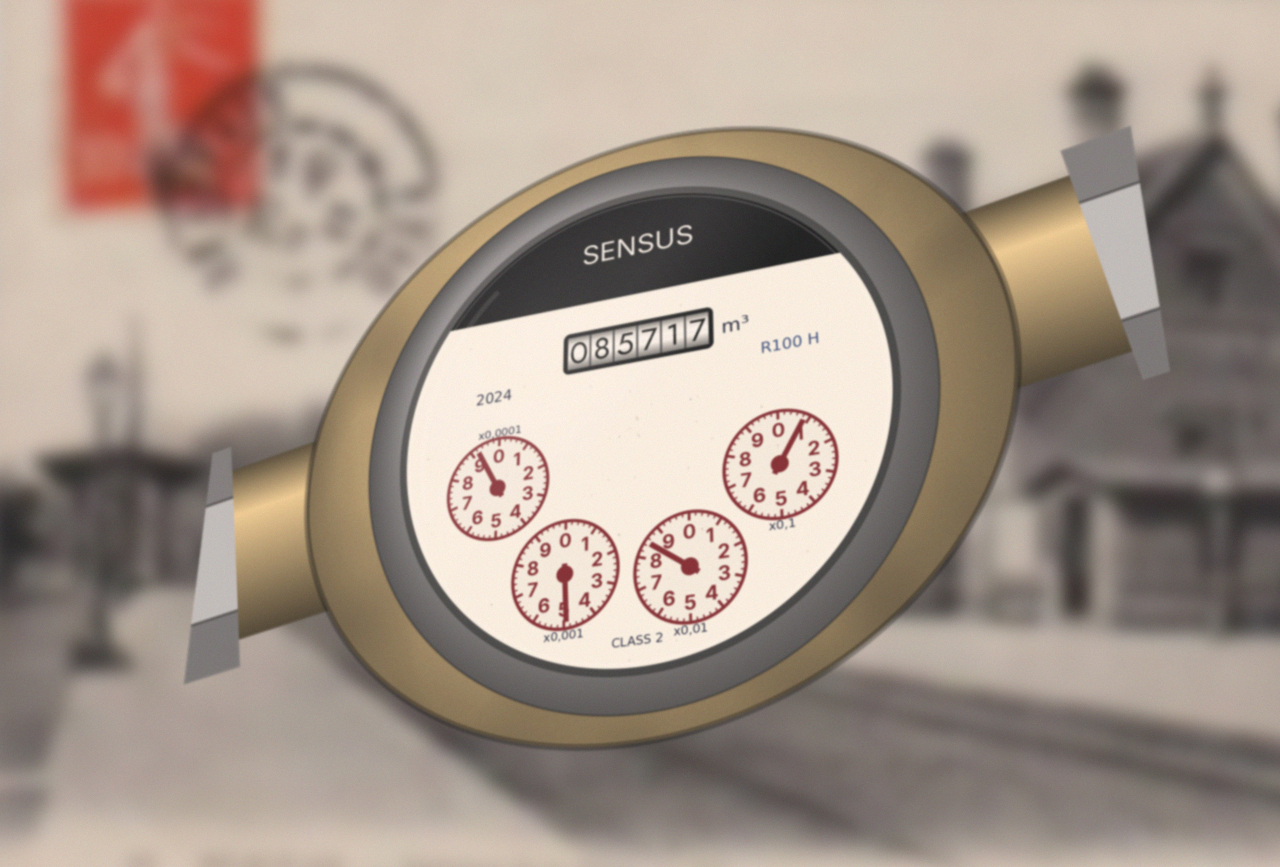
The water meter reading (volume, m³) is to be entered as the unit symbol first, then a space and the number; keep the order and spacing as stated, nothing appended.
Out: m³ 85717.0849
